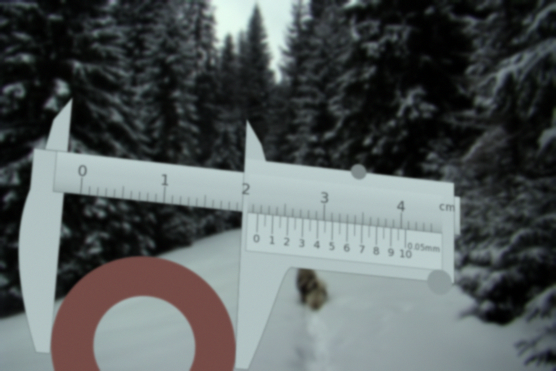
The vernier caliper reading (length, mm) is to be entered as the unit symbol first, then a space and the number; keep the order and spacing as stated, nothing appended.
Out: mm 21.6
